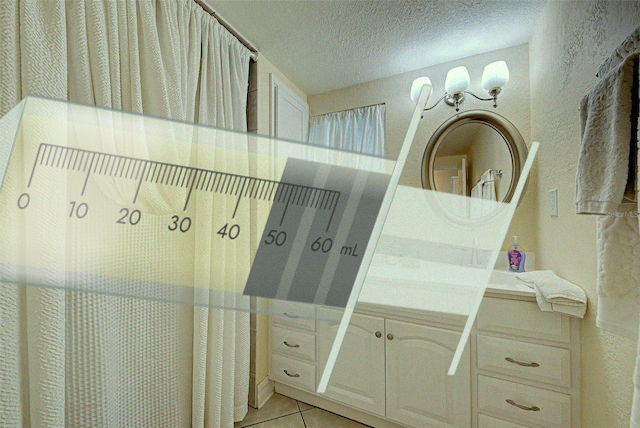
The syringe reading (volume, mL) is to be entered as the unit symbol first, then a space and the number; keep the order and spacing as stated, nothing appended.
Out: mL 47
